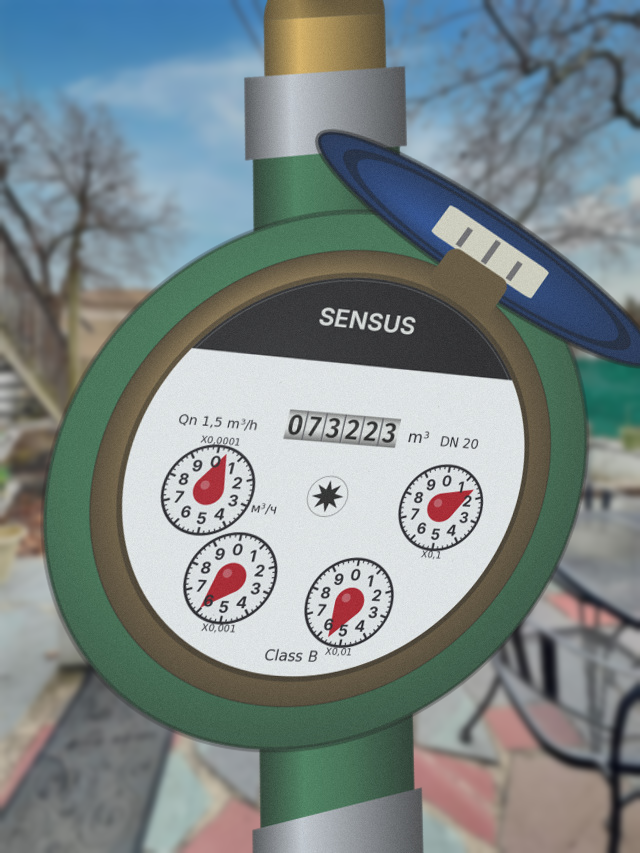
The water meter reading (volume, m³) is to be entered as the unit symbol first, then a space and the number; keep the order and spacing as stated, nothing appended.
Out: m³ 73223.1560
